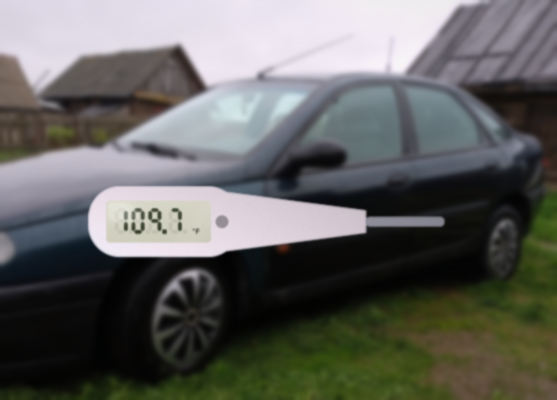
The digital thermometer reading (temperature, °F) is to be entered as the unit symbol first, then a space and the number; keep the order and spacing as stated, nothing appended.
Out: °F 109.7
